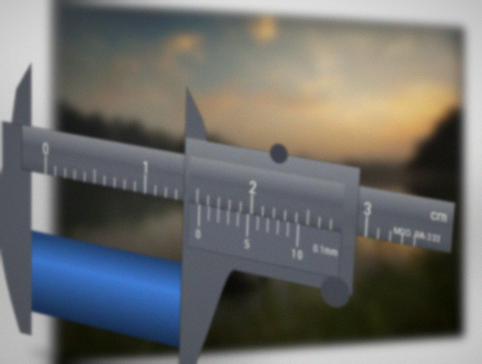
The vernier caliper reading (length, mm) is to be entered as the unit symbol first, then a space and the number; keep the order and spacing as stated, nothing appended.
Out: mm 15.2
